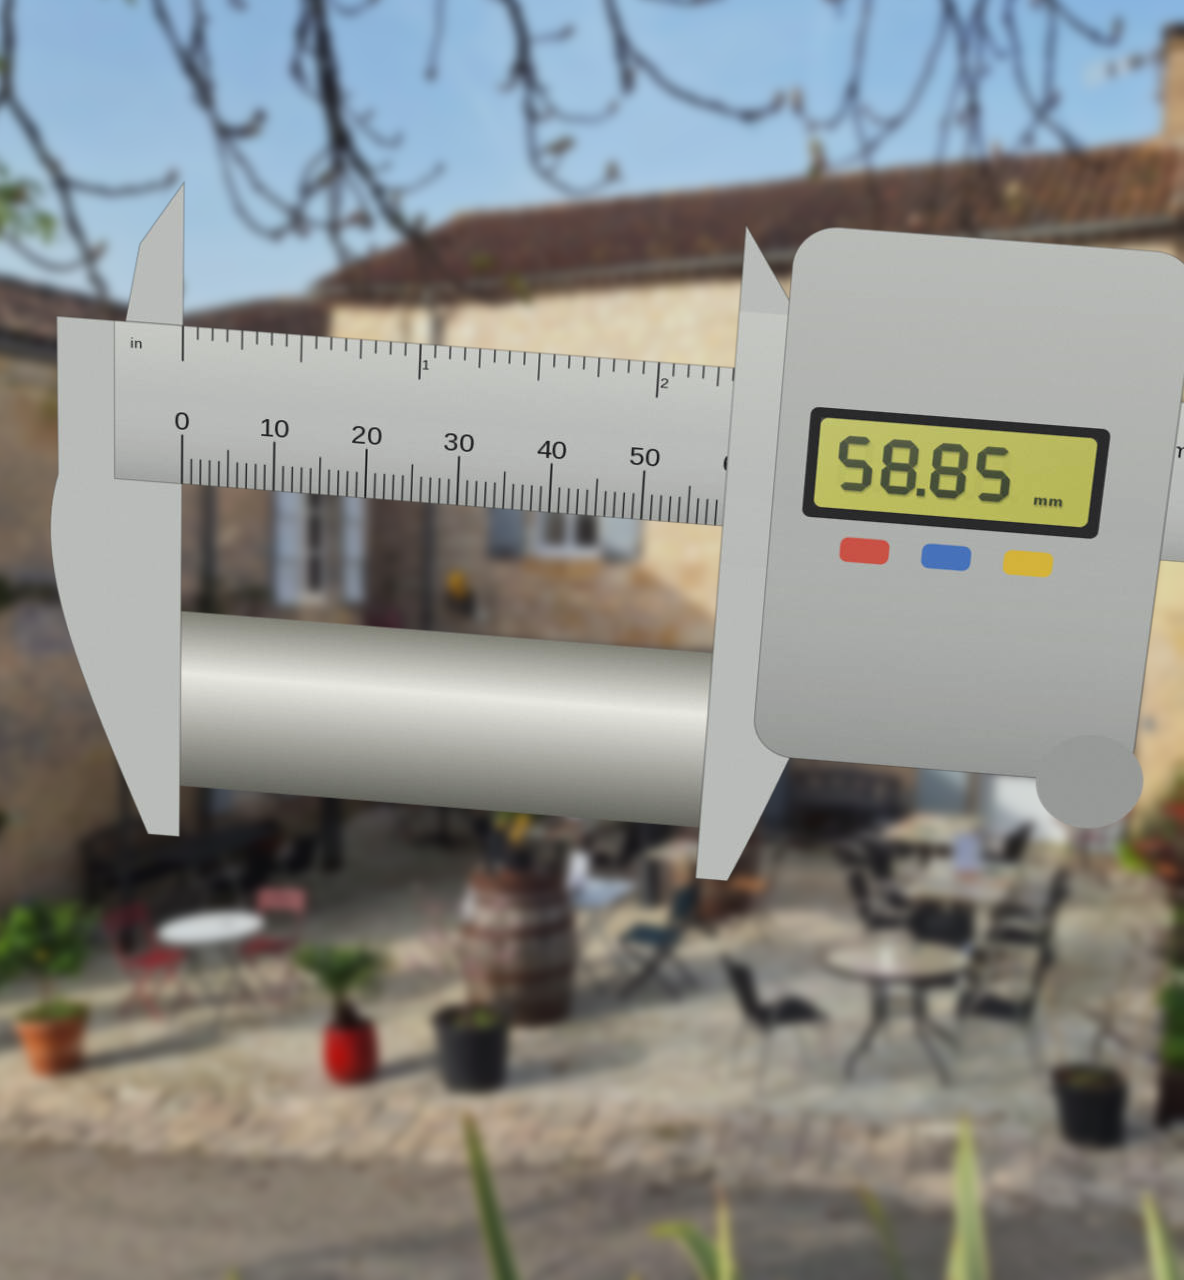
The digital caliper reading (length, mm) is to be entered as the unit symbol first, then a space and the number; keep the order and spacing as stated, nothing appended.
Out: mm 58.85
